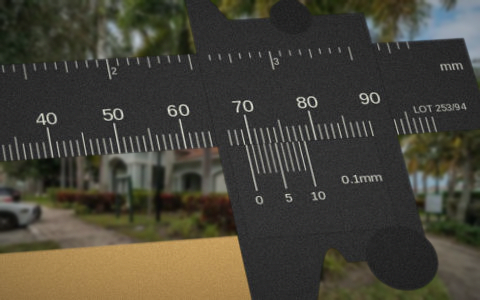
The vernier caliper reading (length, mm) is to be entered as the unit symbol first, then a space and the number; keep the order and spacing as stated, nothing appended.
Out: mm 69.2
